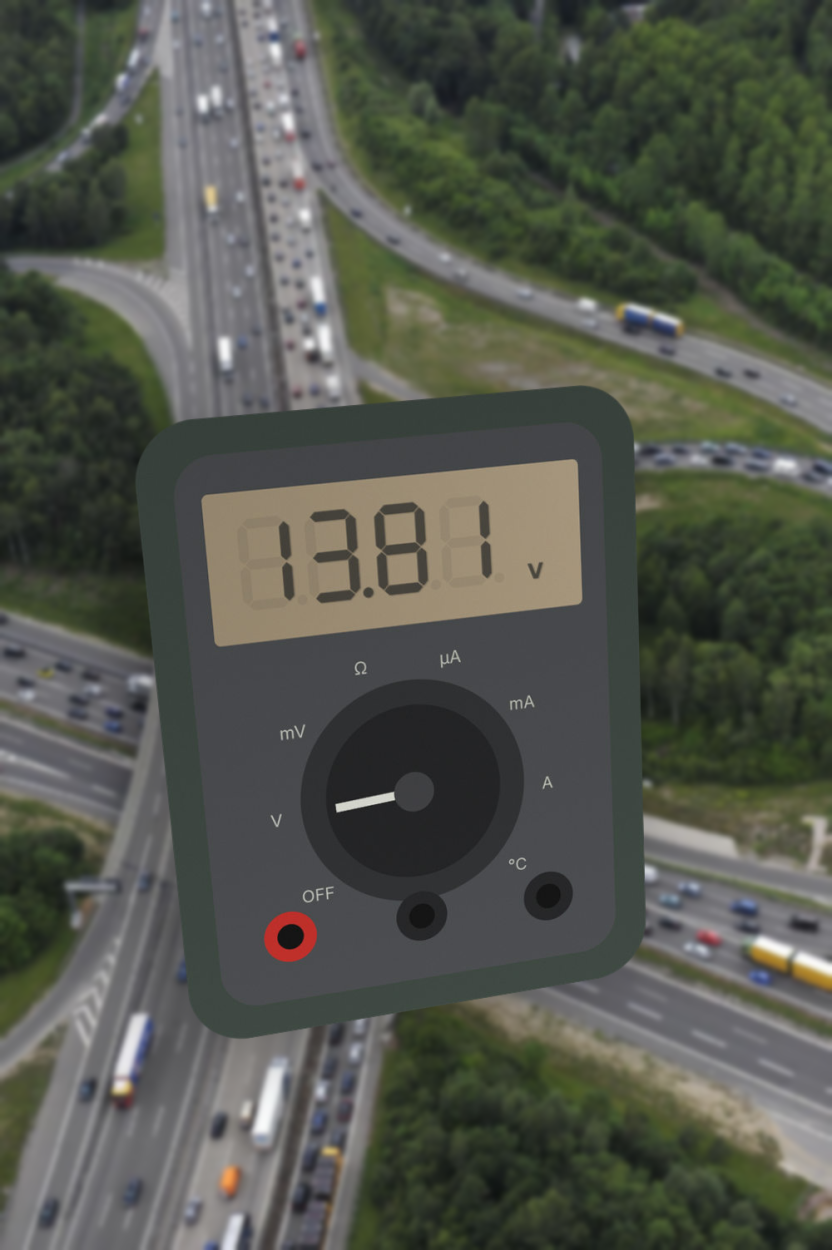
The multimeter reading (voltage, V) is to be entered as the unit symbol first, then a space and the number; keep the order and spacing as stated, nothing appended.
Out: V 13.81
